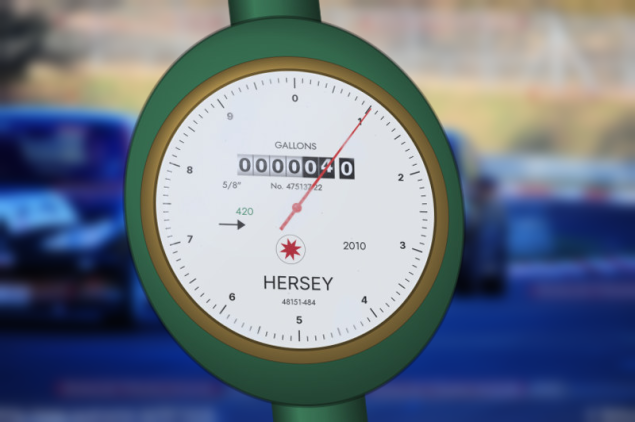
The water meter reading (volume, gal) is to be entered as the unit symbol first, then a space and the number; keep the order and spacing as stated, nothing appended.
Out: gal 41.0
